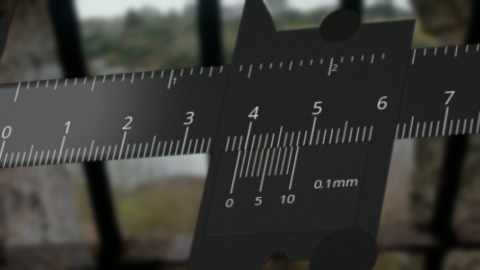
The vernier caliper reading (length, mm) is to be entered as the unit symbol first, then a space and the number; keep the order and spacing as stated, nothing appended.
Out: mm 39.2
